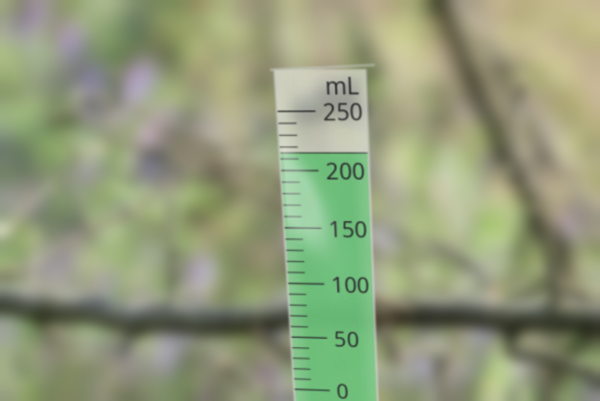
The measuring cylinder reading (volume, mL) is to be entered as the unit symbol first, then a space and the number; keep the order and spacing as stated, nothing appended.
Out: mL 215
